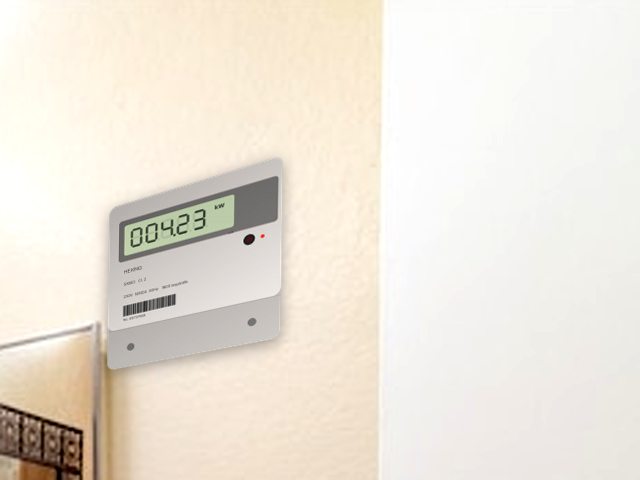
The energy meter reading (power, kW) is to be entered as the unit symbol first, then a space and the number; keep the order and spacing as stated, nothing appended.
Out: kW 4.23
